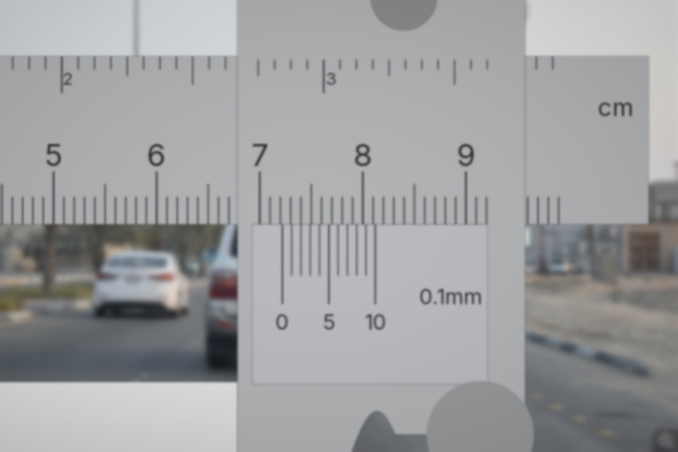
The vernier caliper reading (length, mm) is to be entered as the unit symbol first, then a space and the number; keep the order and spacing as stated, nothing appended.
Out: mm 72.2
